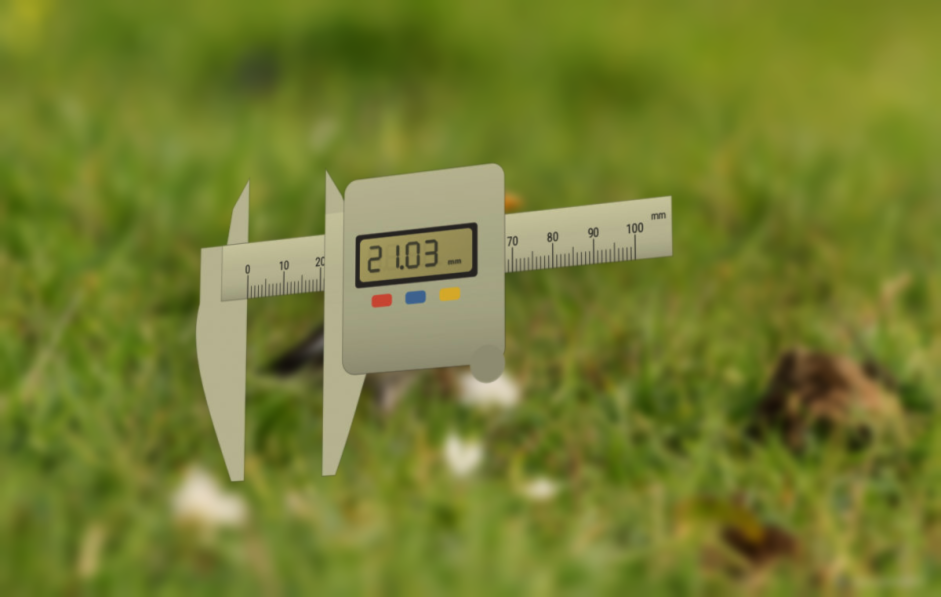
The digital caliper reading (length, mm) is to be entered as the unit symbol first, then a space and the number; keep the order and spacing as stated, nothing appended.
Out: mm 21.03
